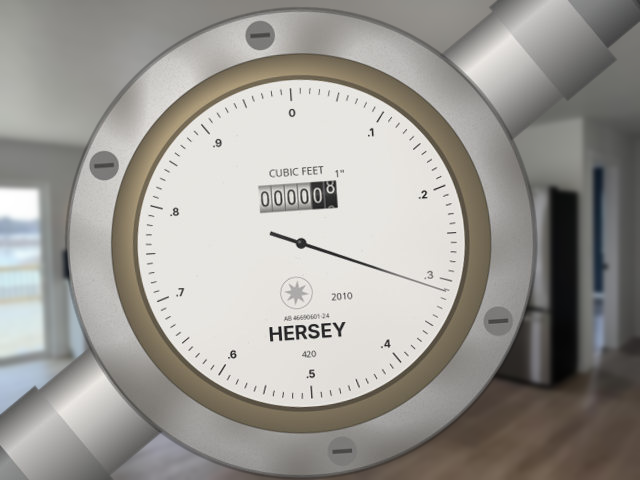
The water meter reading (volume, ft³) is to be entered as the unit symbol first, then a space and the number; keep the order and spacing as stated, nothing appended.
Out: ft³ 8.31
